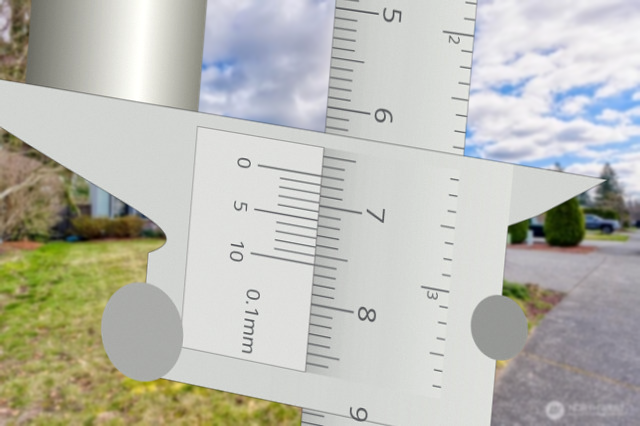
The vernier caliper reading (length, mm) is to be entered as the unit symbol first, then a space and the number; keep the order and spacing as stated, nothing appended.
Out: mm 67.0
